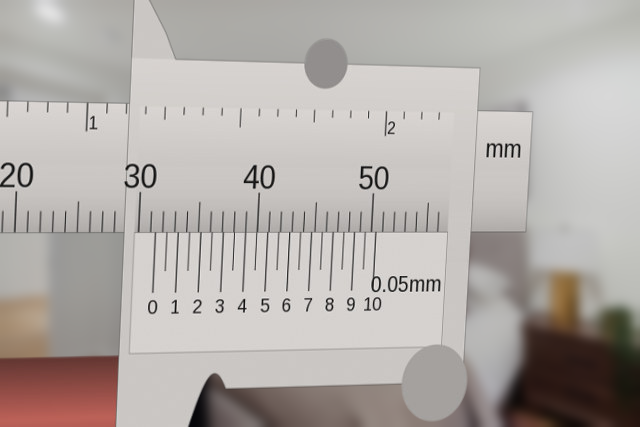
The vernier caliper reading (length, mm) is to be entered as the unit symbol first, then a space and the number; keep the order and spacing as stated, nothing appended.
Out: mm 31.4
